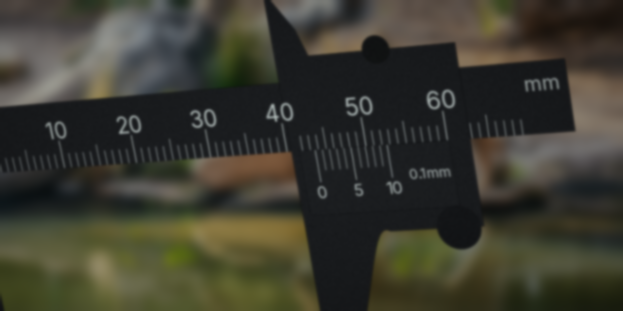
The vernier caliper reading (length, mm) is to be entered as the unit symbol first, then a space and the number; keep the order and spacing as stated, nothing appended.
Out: mm 43.6
